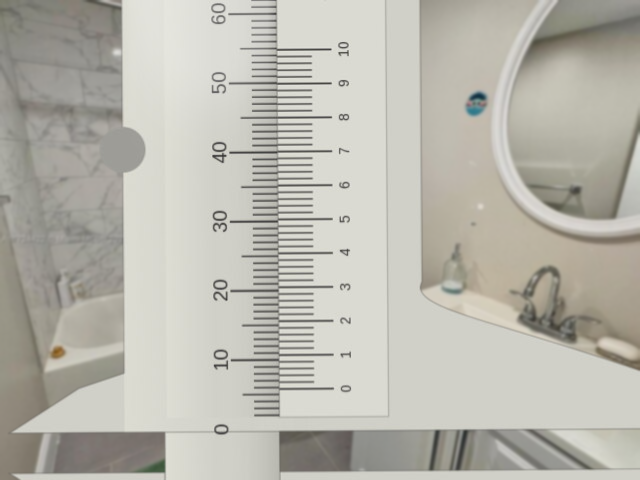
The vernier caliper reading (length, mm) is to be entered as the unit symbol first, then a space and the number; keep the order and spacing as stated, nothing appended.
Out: mm 5.8
